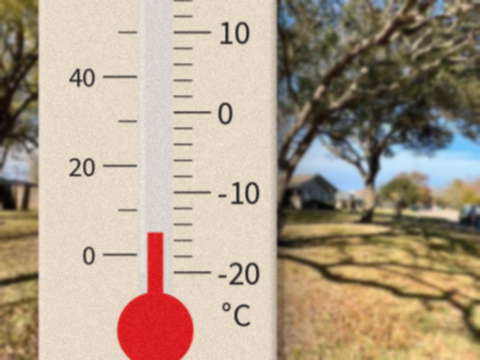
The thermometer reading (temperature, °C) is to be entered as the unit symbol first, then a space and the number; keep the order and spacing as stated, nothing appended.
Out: °C -15
